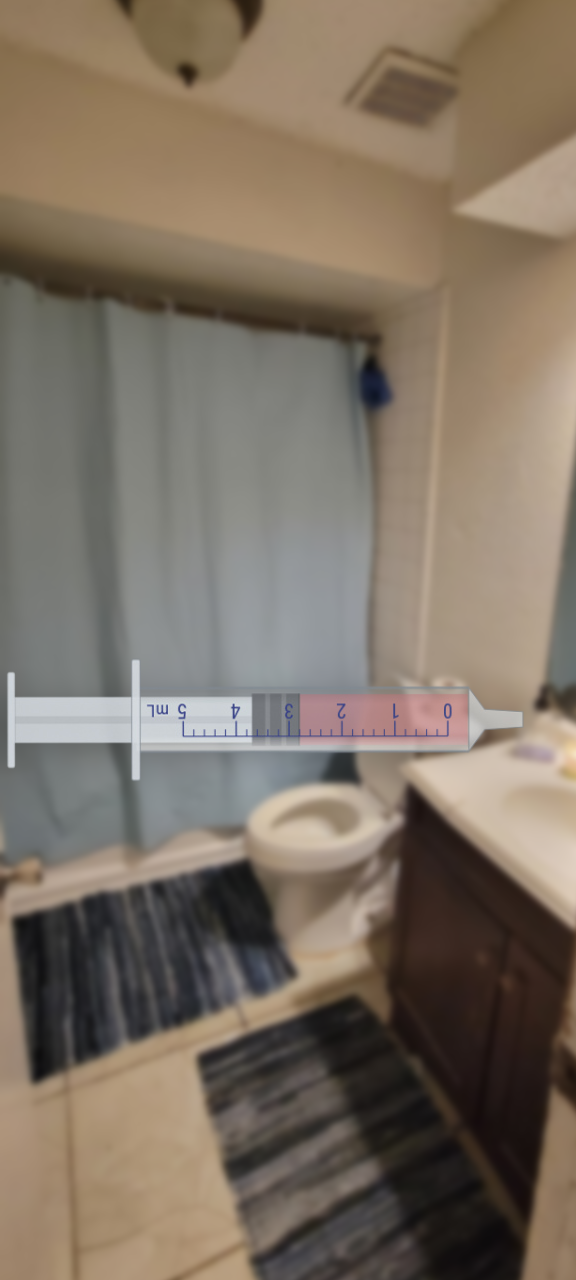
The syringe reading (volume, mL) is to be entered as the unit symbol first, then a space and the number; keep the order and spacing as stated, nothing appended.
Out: mL 2.8
